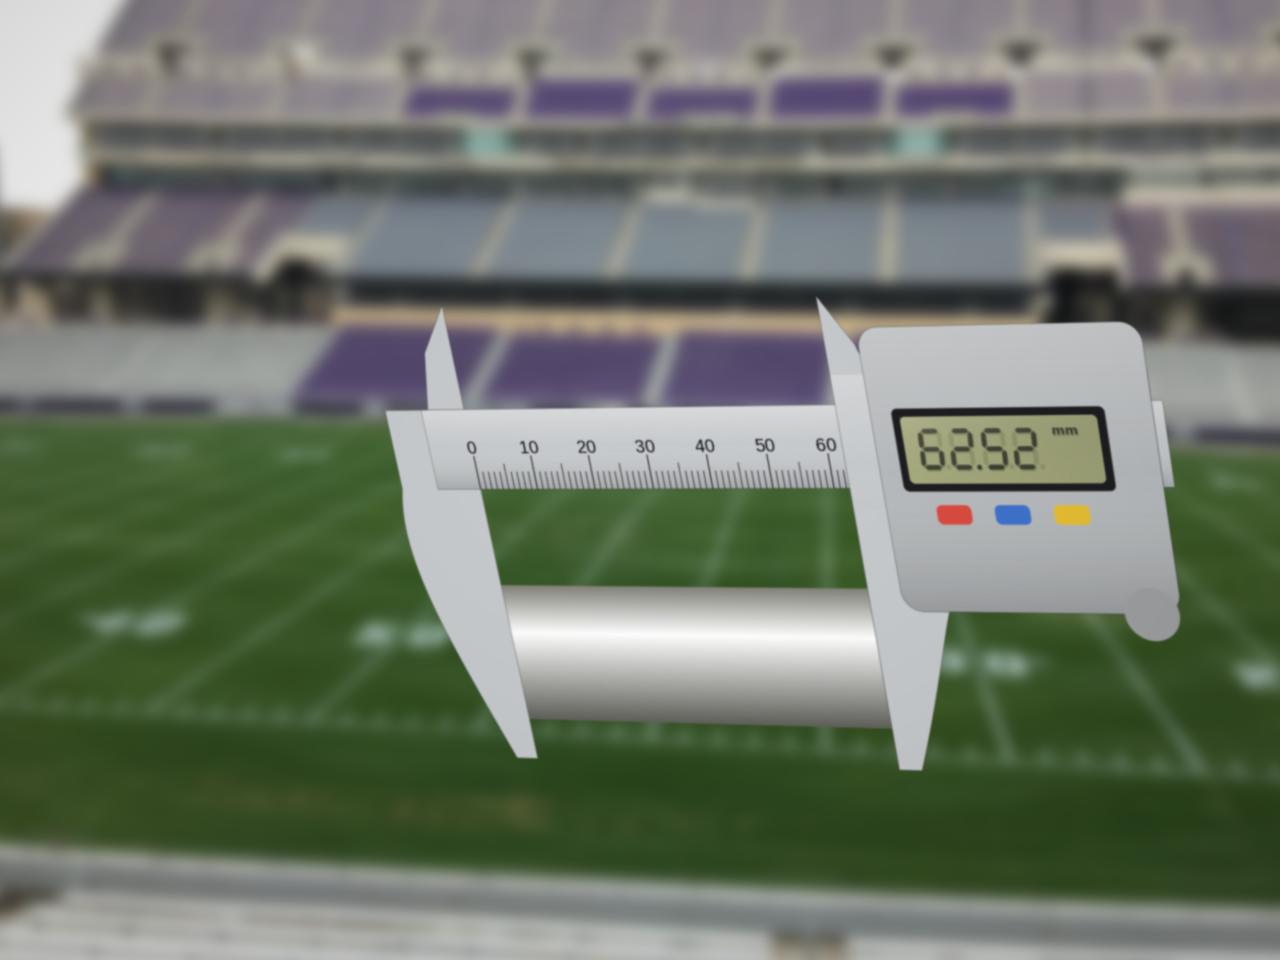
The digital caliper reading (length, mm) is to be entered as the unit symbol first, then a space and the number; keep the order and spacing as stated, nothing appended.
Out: mm 62.52
